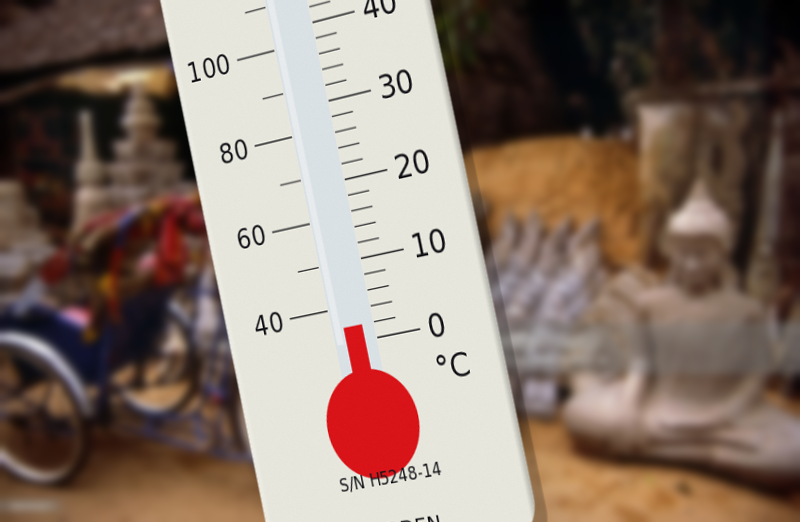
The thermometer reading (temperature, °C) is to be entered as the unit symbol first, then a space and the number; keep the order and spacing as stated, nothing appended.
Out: °C 2
